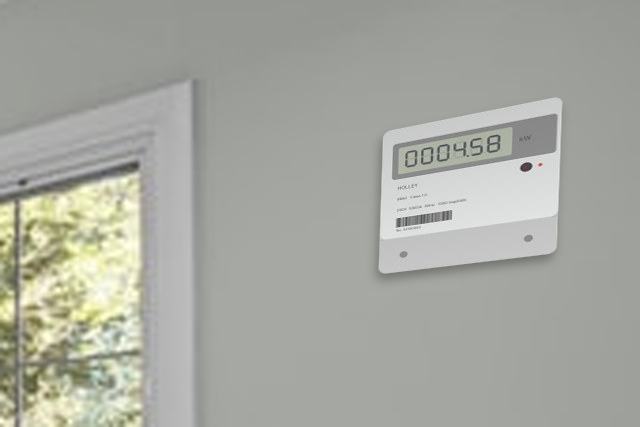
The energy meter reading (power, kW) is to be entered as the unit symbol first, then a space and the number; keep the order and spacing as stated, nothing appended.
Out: kW 4.58
